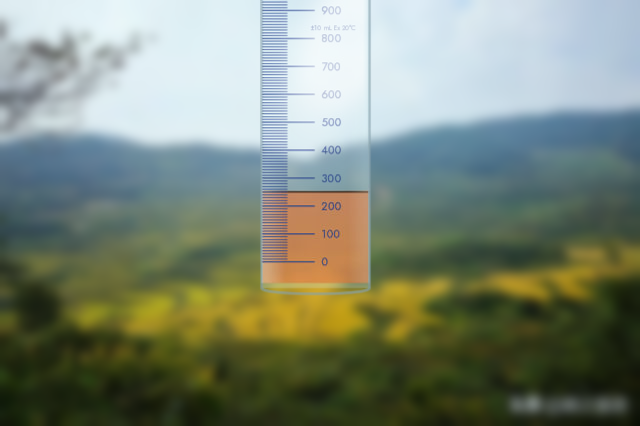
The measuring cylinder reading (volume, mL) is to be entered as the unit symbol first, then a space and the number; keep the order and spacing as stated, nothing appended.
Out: mL 250
